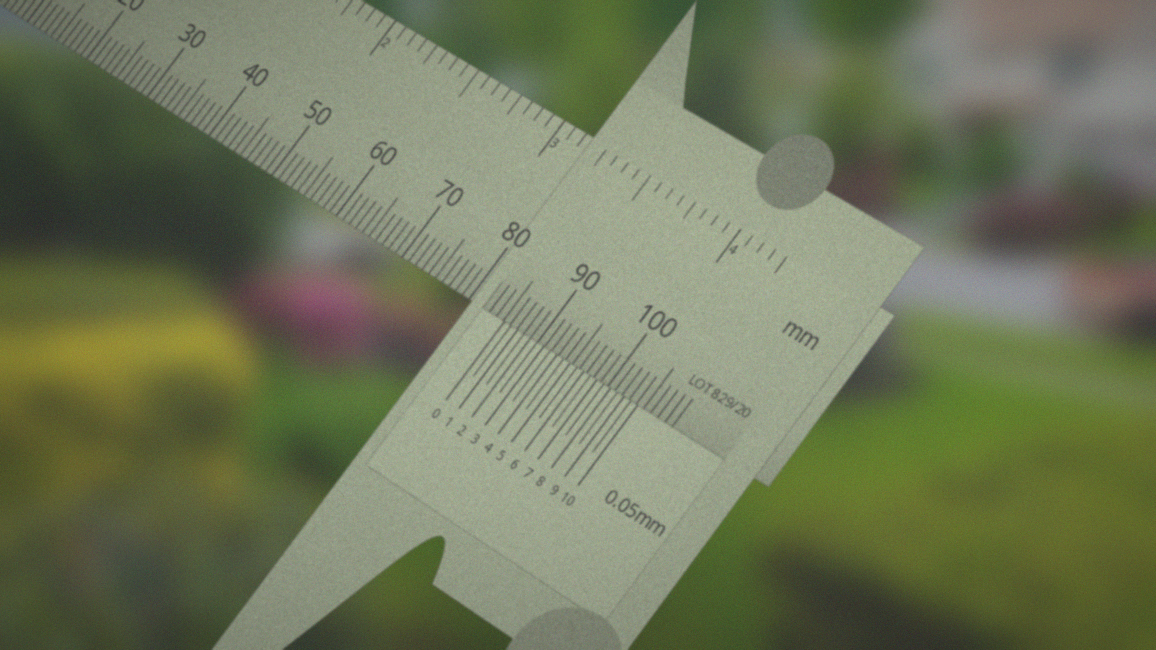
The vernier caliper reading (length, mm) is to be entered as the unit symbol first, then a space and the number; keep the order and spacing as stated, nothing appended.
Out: mm 85.2
